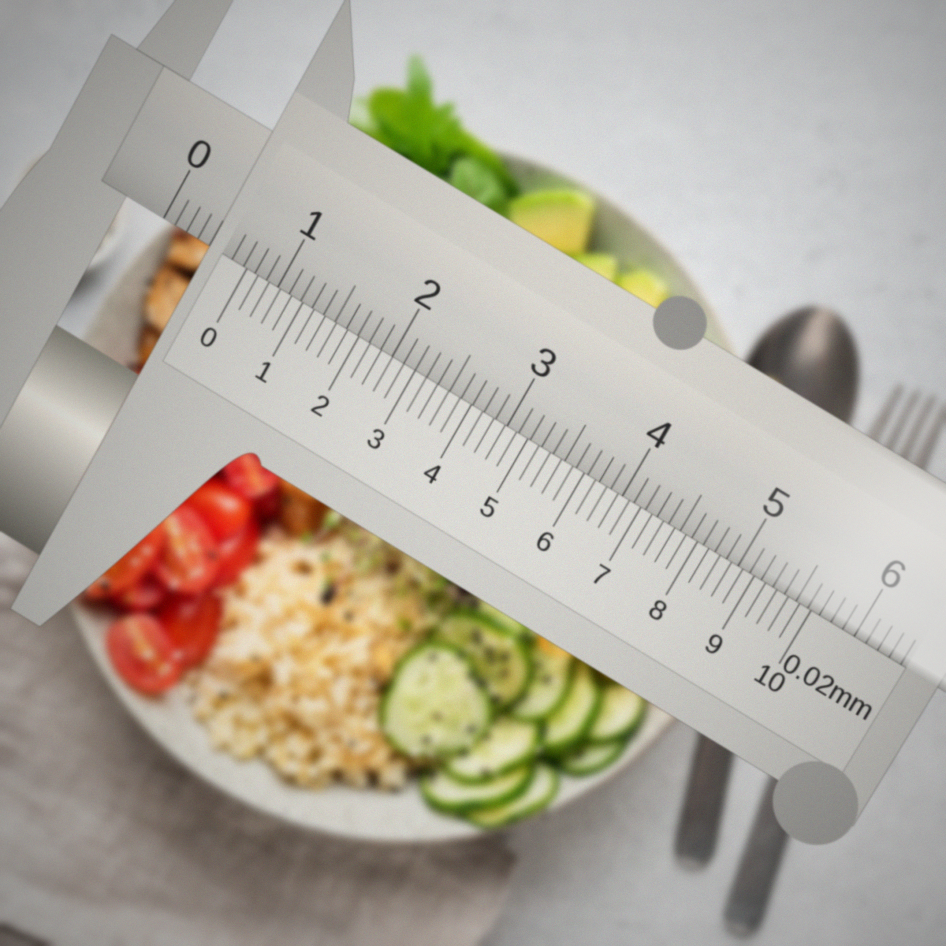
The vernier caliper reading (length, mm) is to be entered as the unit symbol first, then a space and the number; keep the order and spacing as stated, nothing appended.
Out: mm 7.3
